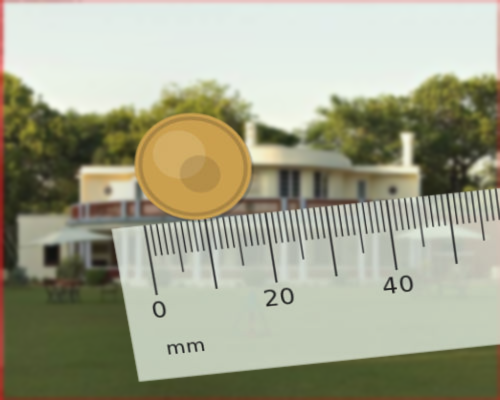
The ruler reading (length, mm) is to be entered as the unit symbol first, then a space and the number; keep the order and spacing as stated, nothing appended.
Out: mm 19
